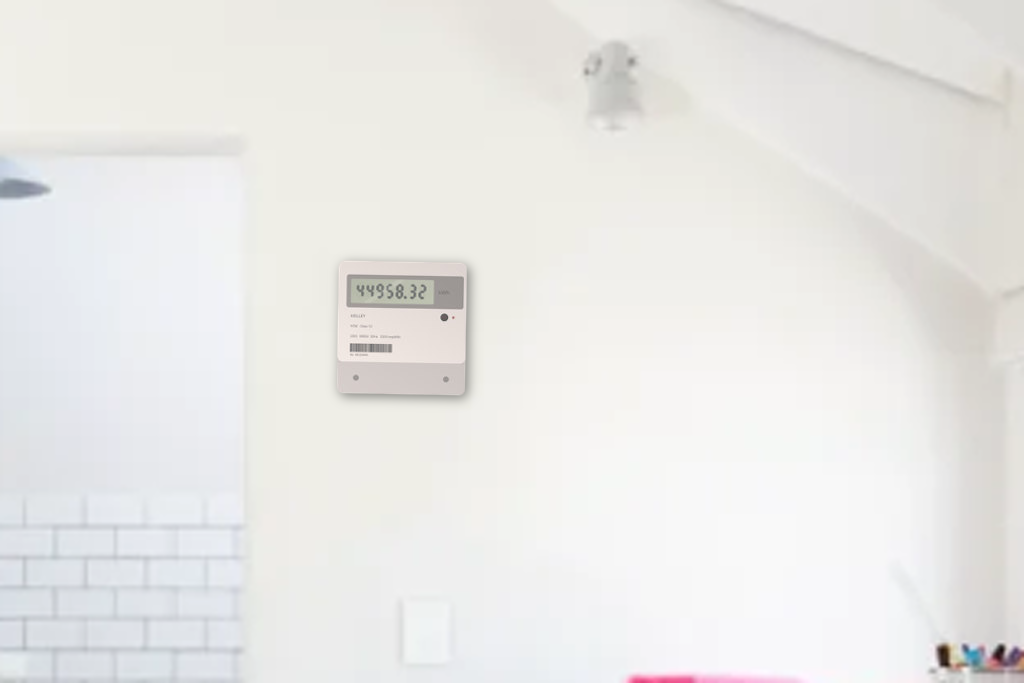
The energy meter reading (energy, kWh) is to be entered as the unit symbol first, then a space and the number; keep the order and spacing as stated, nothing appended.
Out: kWh 44958.32
